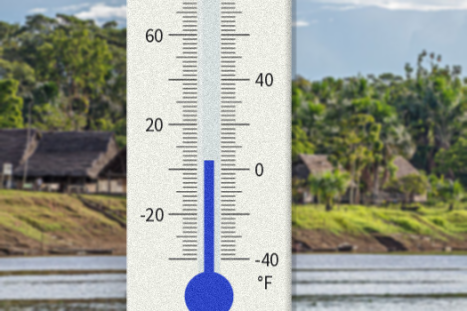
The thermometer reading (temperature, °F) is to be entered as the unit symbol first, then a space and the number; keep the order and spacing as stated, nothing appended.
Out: °F 4
